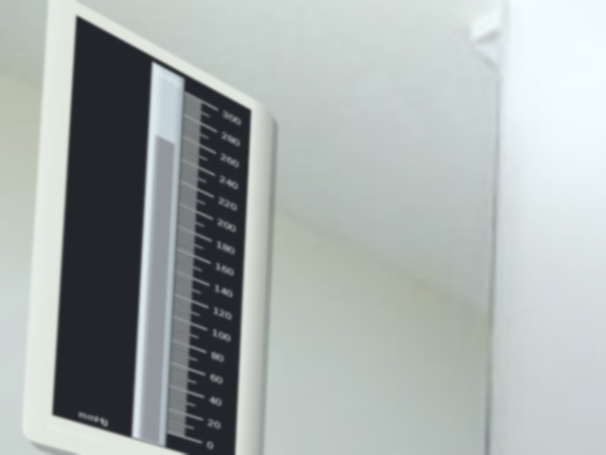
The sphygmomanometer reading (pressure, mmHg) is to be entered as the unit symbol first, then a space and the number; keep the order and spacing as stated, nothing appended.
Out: mmHg 250
